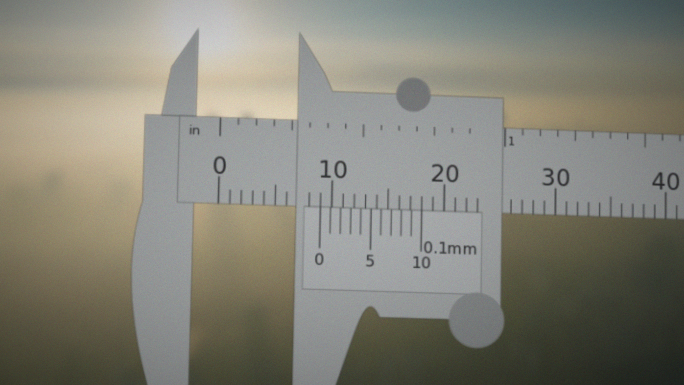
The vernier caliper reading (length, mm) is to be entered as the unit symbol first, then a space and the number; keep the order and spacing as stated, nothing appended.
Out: mm 9.0
